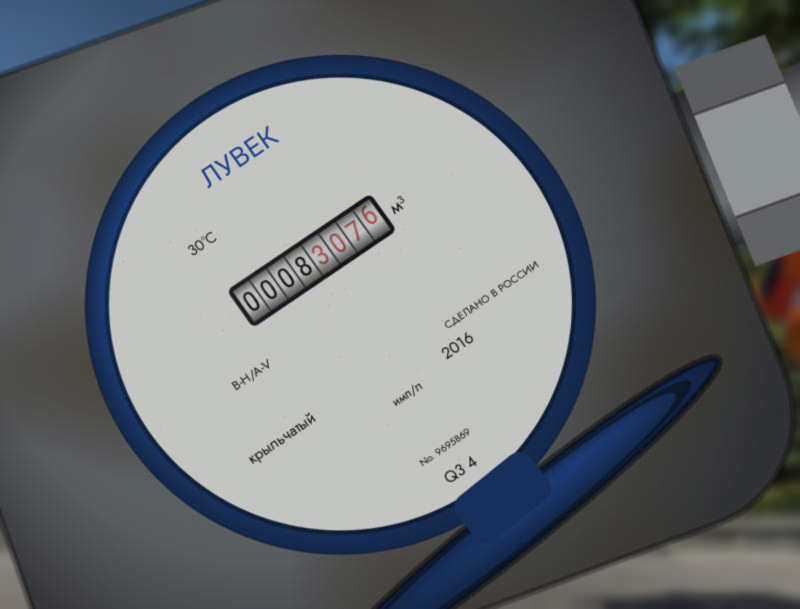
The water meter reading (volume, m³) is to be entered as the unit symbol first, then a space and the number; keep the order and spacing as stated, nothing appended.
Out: m³ 8.3076
